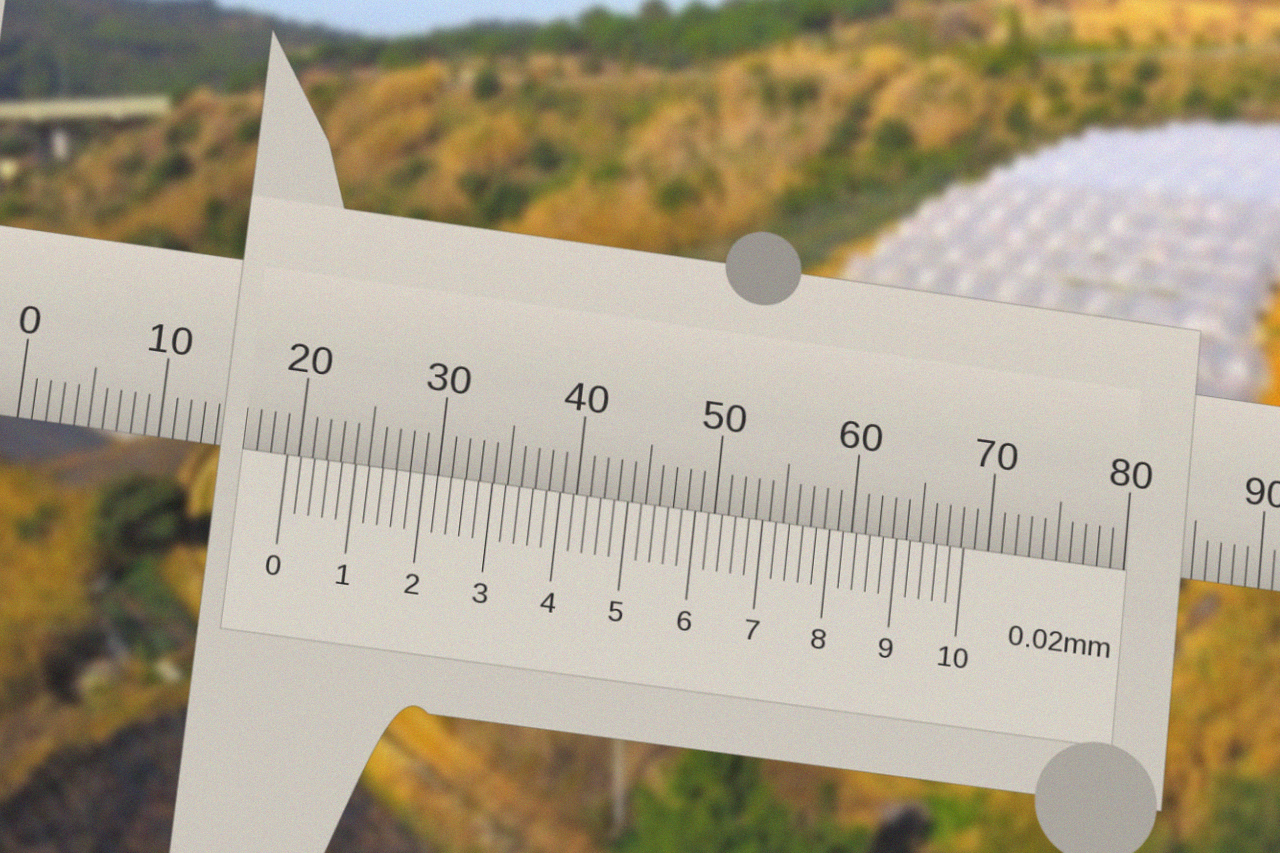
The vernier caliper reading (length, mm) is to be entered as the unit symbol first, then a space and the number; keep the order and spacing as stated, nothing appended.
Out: mm 19.2
